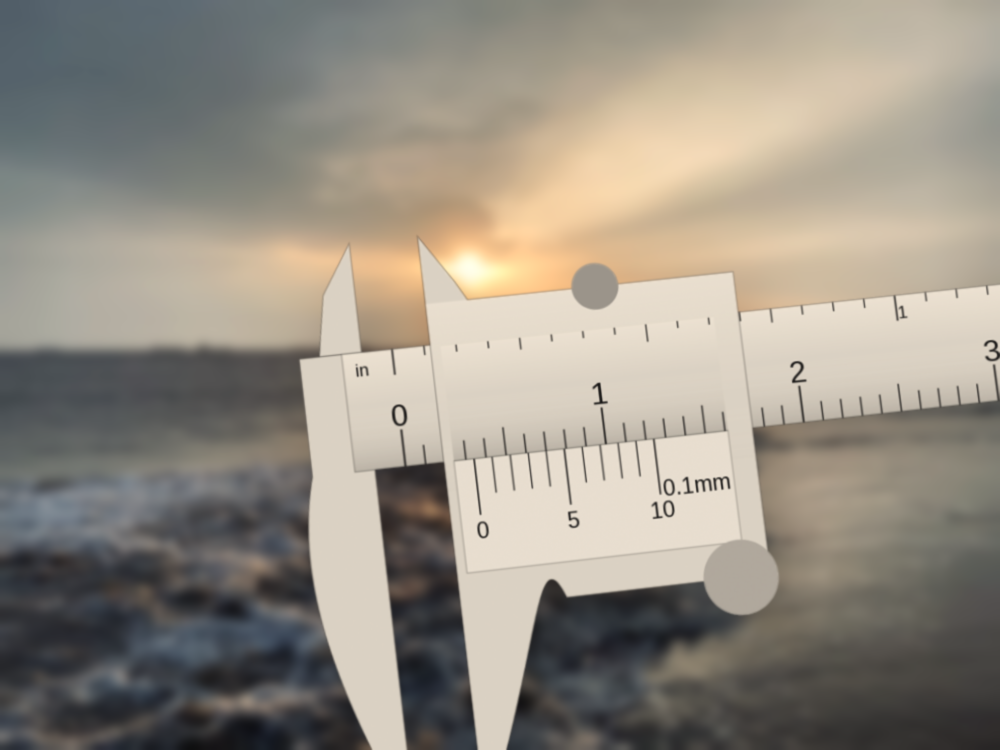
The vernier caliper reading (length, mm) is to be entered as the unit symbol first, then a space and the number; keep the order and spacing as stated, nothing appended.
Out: mm 3.4
